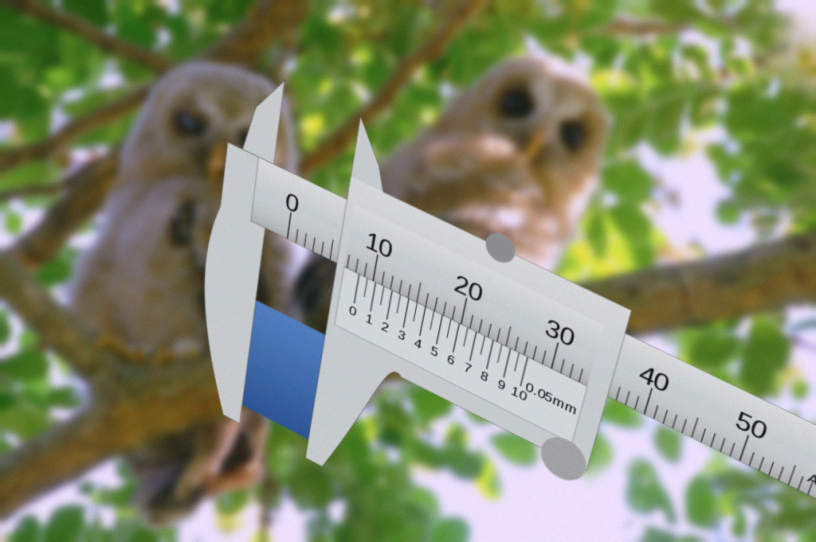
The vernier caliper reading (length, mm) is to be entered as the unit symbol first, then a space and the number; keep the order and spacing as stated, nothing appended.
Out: mm 8.4
